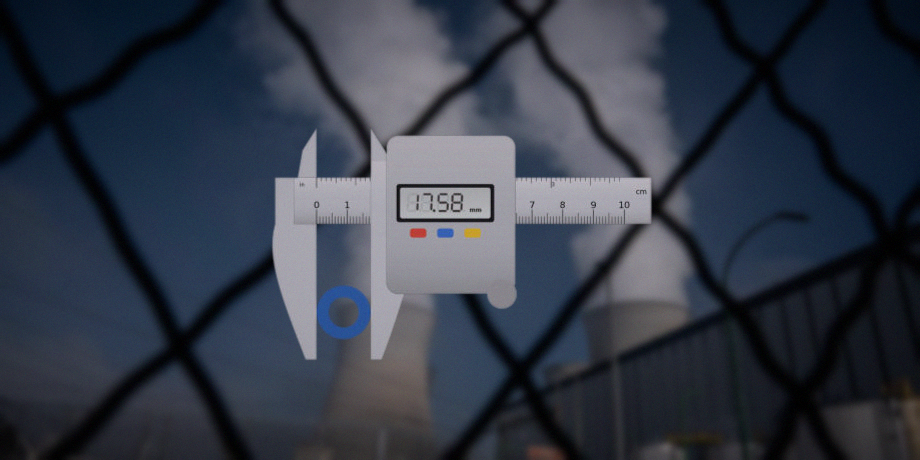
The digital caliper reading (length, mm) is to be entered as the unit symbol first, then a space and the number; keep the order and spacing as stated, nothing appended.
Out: mm 17.58
